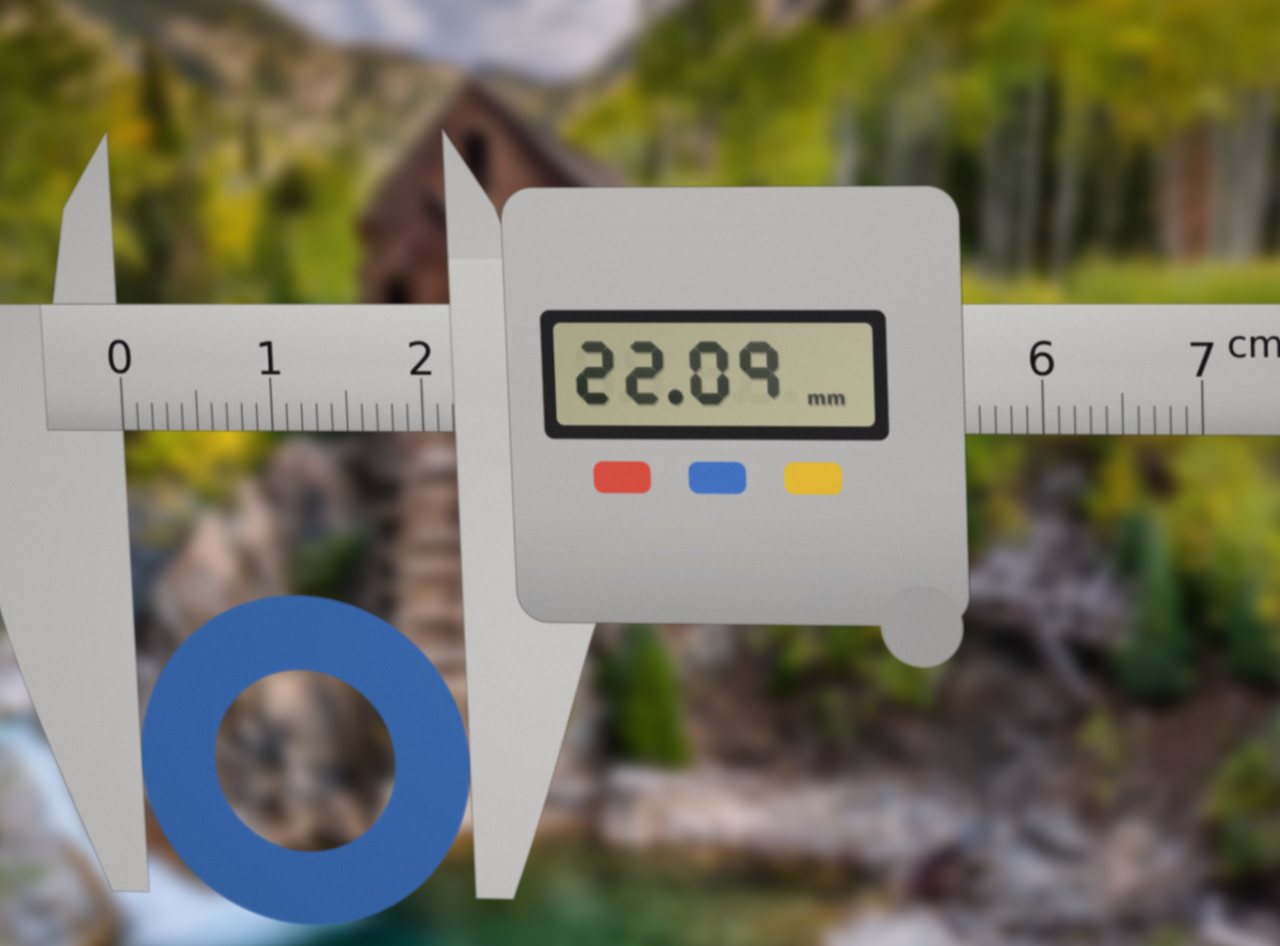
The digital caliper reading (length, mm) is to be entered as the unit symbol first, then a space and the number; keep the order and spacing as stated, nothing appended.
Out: mm 22.09
